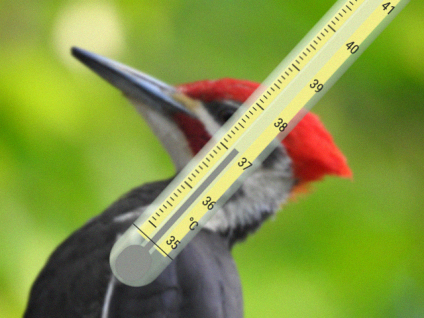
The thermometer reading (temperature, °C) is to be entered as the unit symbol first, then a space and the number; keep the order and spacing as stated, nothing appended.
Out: °C 37.1
